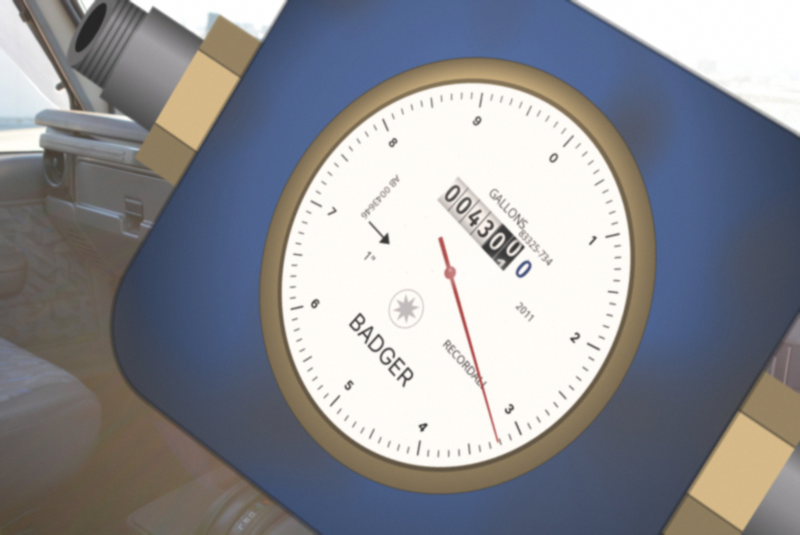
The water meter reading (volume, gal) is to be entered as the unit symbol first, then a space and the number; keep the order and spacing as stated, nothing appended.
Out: gal 43003.2
